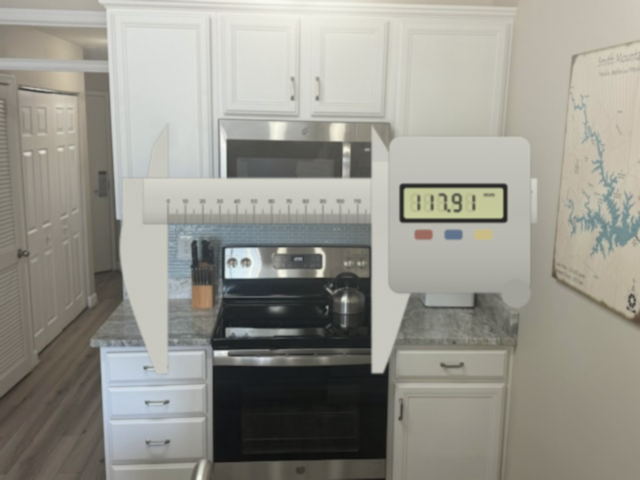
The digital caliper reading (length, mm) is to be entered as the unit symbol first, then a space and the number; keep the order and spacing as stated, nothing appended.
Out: mm 117.91
